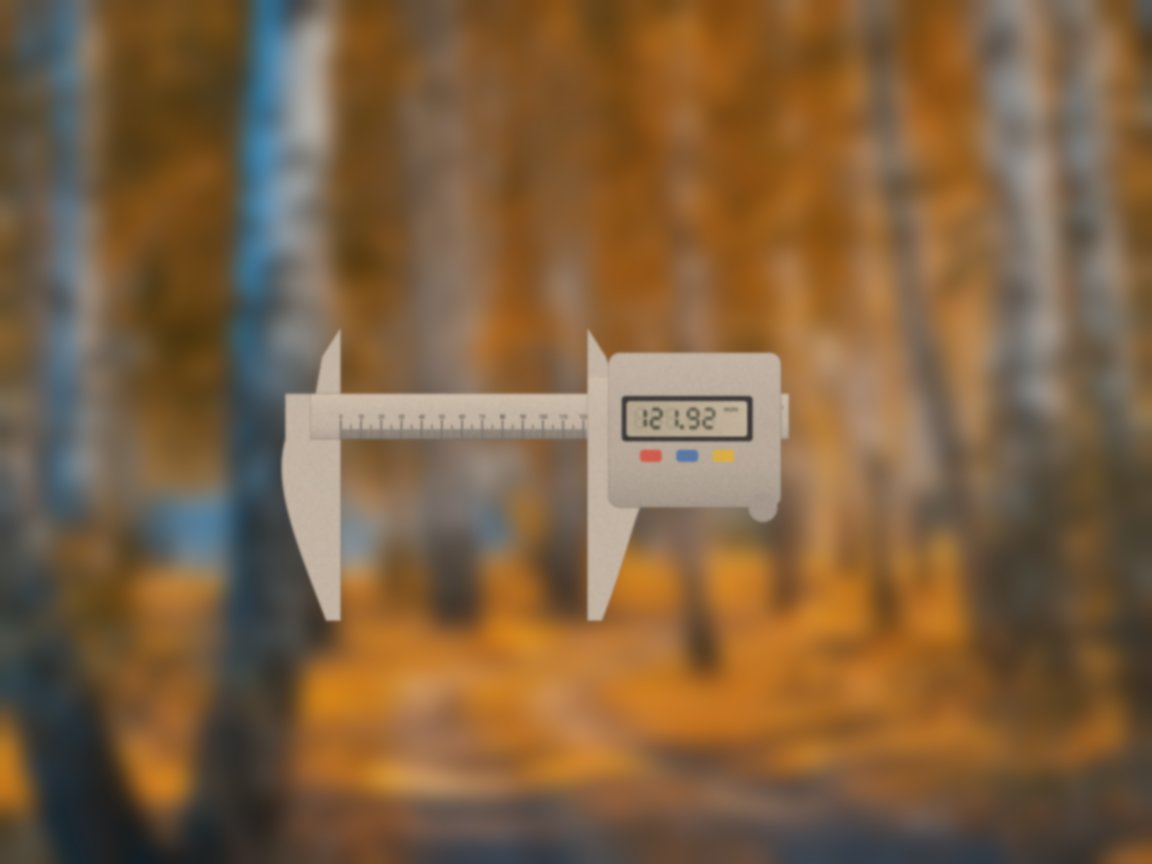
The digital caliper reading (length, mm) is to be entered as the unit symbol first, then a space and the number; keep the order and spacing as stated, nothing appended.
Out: mm 121.92
